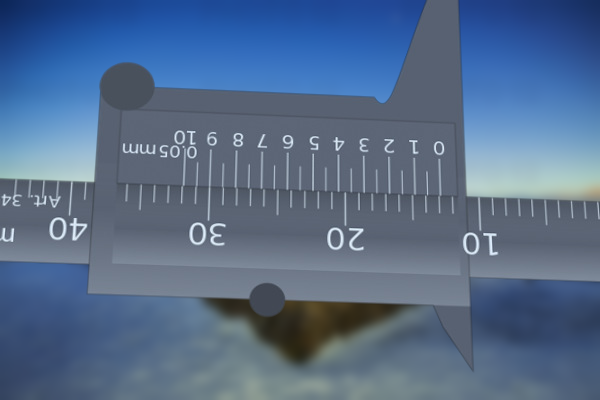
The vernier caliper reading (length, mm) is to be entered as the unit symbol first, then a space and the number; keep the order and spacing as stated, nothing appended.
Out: mm 12.9
